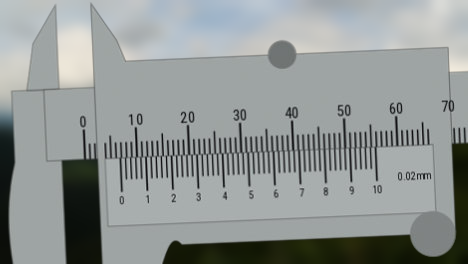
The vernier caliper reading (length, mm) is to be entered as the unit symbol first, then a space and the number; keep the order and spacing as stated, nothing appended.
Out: mm 6.8
